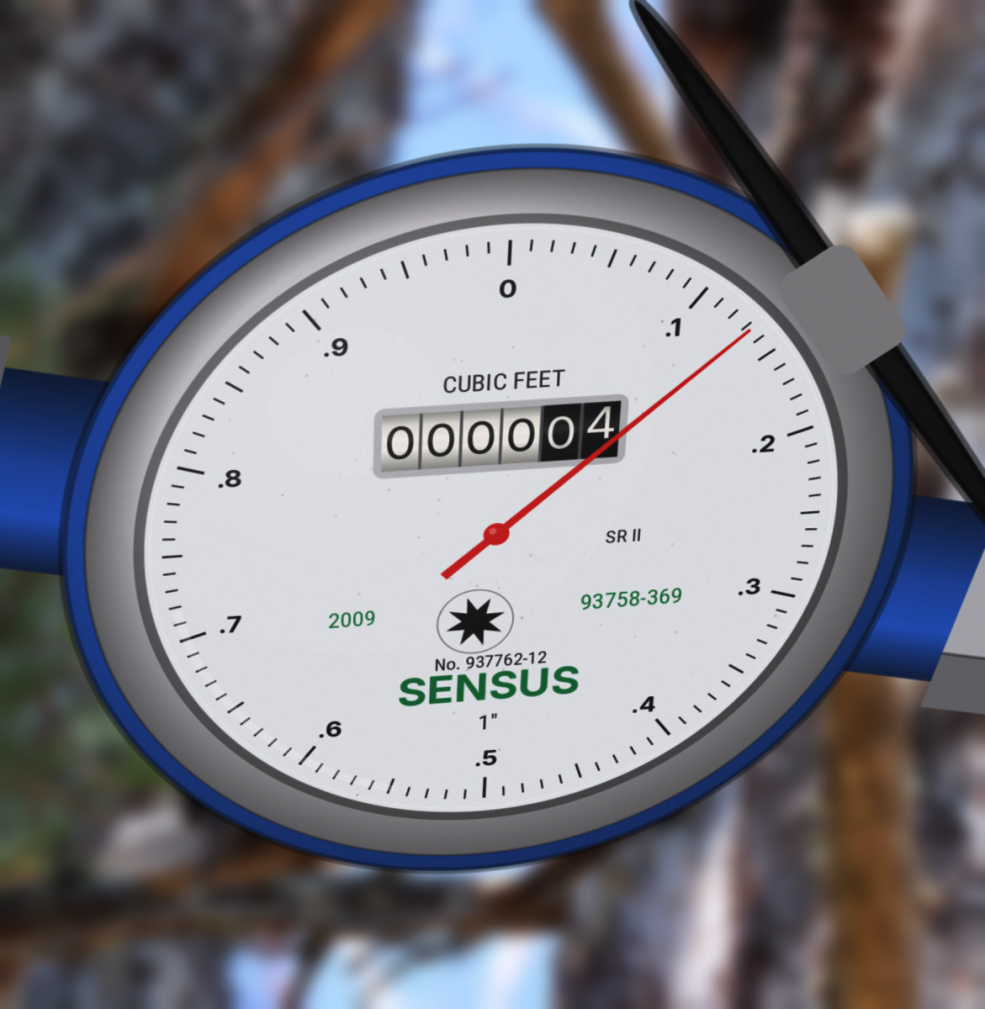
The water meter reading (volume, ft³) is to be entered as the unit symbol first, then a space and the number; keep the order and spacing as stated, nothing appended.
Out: ft³ 4.13
